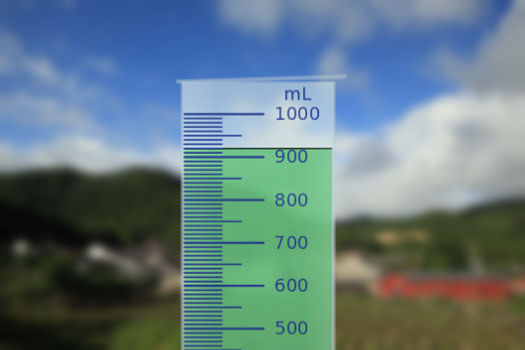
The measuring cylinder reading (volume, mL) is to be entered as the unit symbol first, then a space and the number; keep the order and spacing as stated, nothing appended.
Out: mL 920
